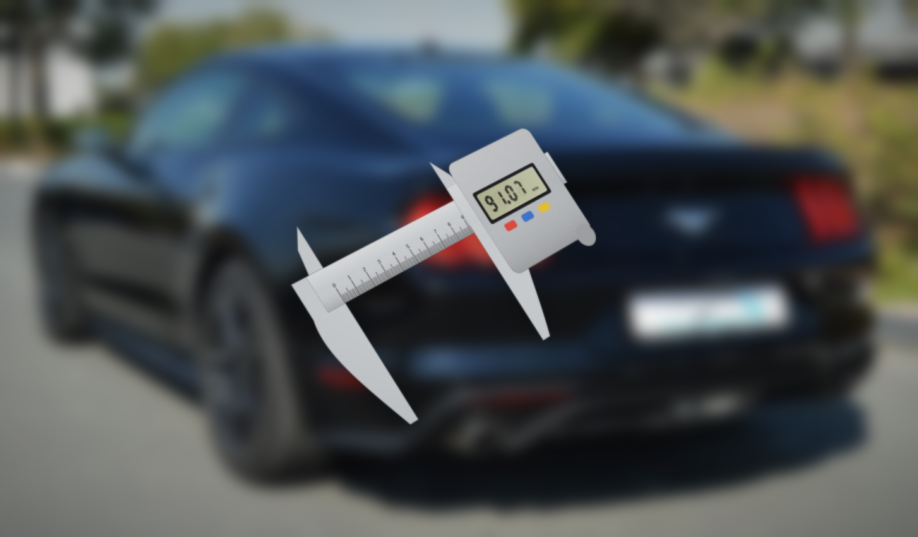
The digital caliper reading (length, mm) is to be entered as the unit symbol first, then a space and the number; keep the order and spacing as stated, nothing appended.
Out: mm 91.07
